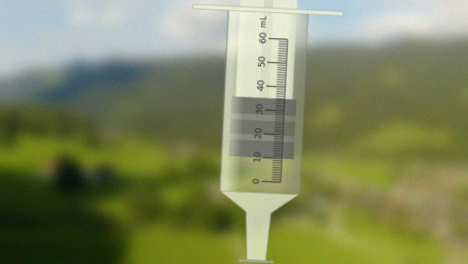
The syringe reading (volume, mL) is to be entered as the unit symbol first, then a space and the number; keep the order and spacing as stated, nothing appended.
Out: mL 10
